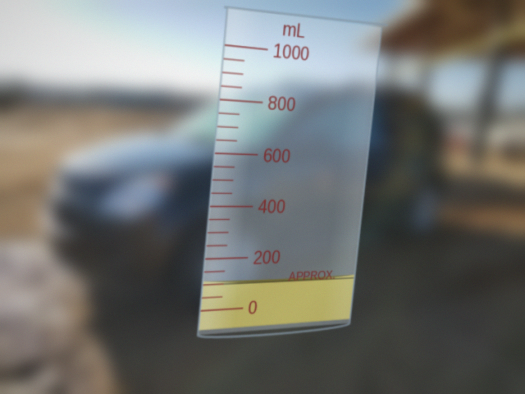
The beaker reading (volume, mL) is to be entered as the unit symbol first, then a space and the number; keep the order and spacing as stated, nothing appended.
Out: mL 100
